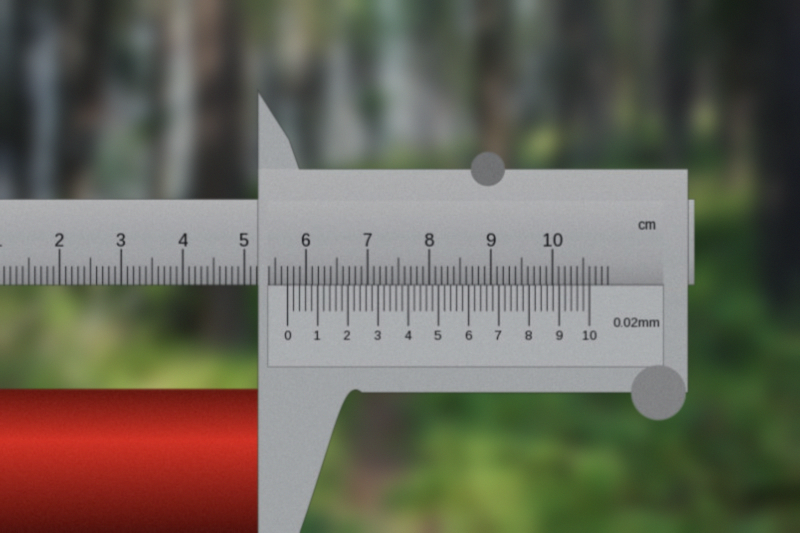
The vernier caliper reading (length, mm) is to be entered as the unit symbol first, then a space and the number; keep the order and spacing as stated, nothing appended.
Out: mm 57.0
